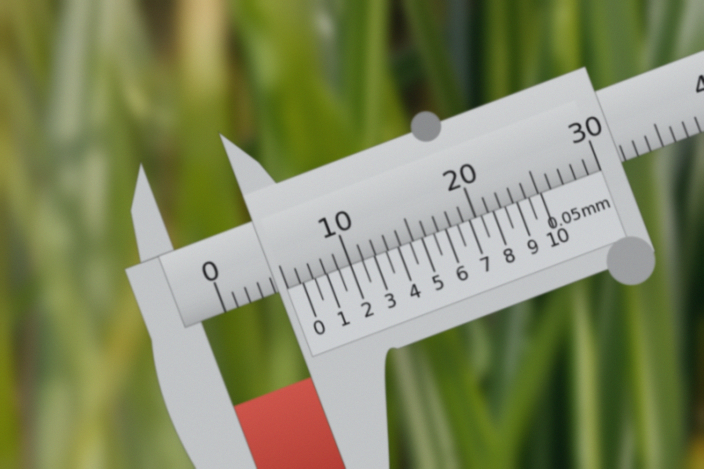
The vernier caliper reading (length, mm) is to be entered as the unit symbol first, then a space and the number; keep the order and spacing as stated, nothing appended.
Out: mm 6.2
